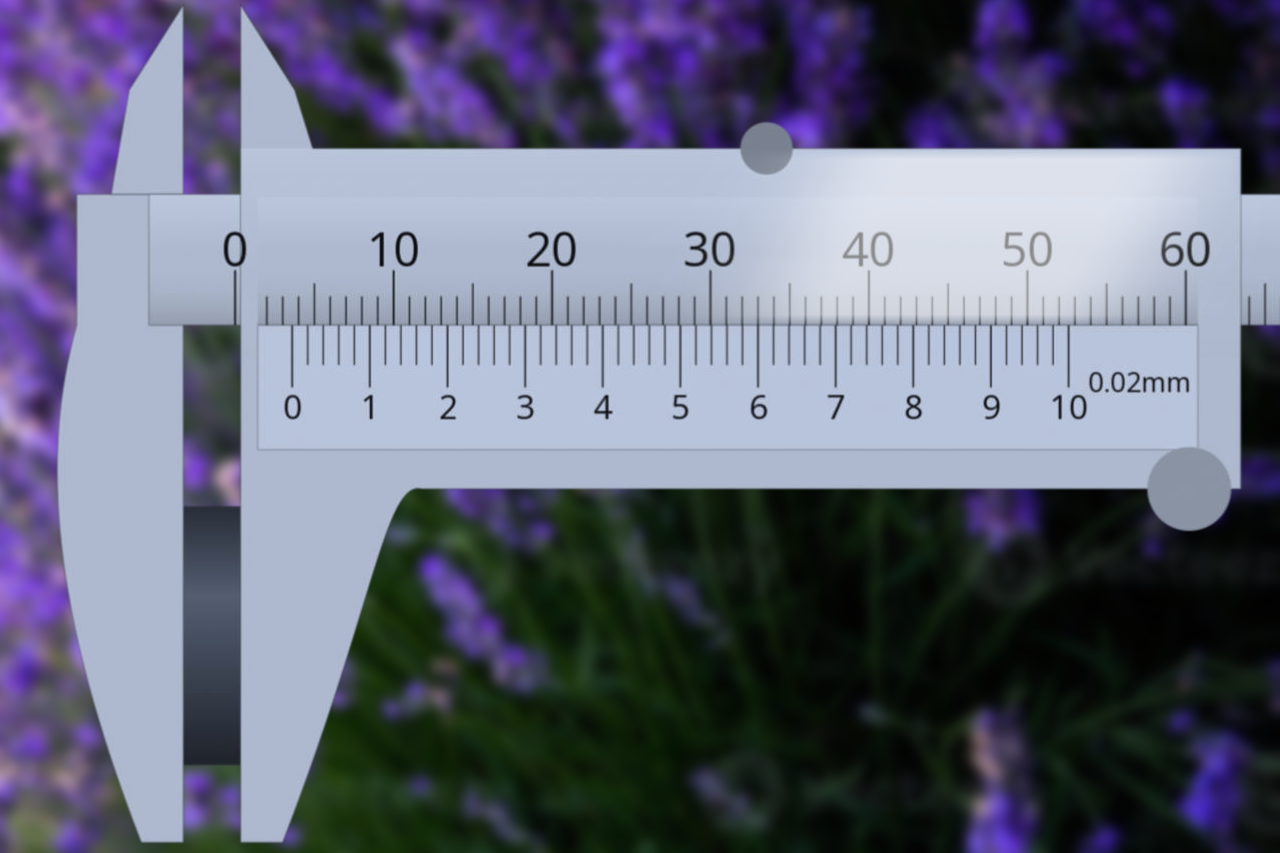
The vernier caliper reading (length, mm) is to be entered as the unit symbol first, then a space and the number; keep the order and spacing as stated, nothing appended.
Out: mm 3.6
